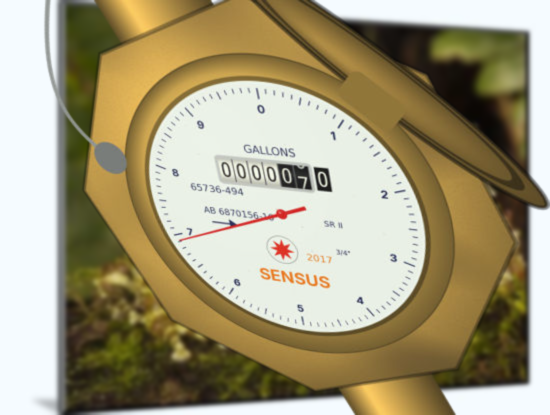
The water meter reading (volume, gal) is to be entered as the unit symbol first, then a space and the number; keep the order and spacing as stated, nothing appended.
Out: gal 66.9
